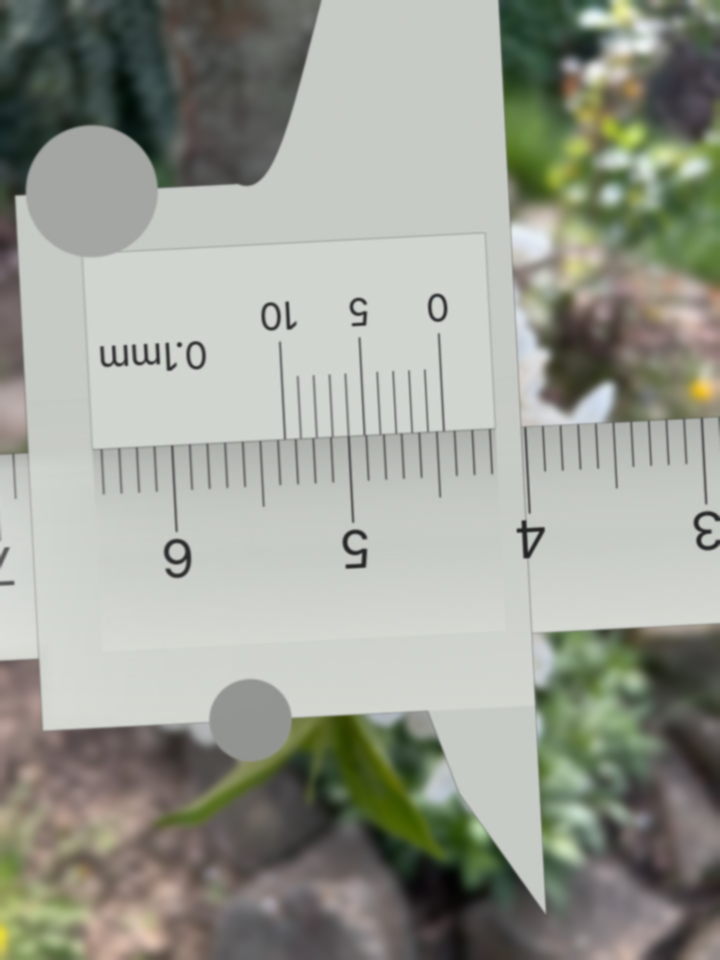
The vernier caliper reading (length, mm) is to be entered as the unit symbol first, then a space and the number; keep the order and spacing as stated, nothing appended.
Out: mm 44.6
